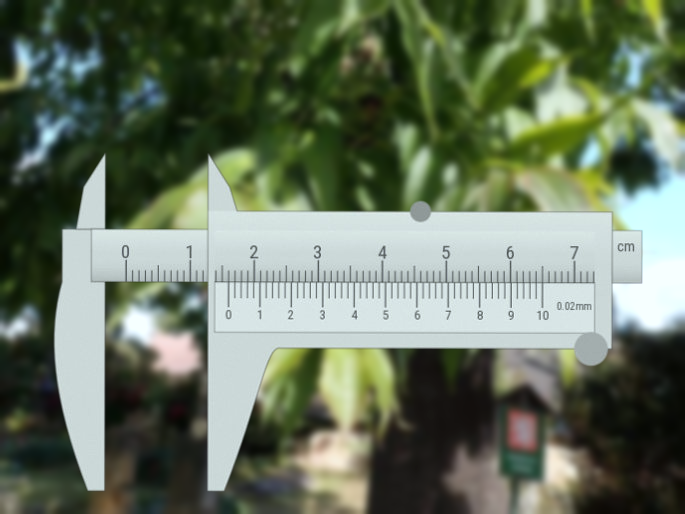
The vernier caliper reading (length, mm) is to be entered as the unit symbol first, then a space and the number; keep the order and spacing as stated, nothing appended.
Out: mm 16.0
